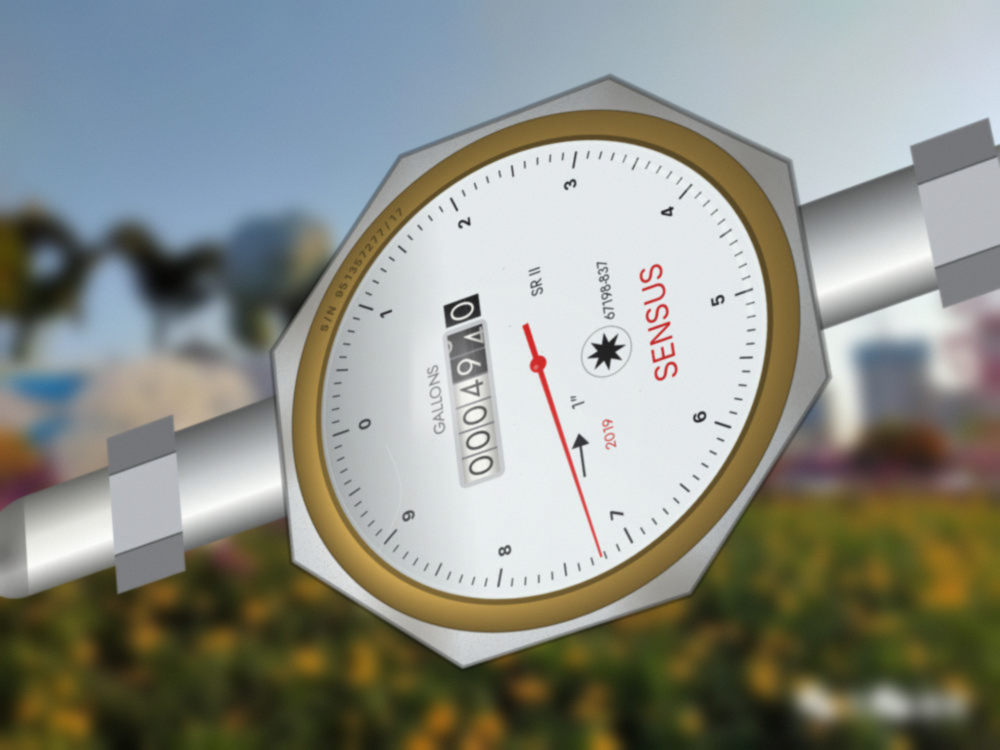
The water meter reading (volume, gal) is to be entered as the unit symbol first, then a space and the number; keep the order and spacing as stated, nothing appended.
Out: gal 4937.2
